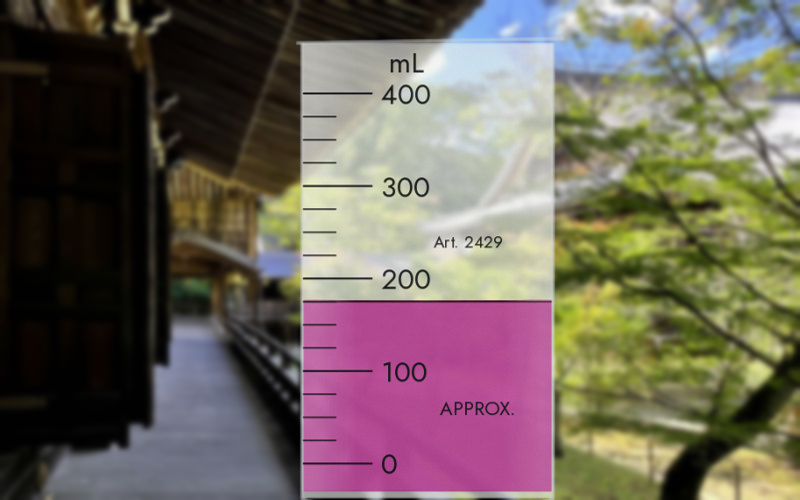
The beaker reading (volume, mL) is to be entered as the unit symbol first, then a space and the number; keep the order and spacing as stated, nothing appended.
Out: mL 175
